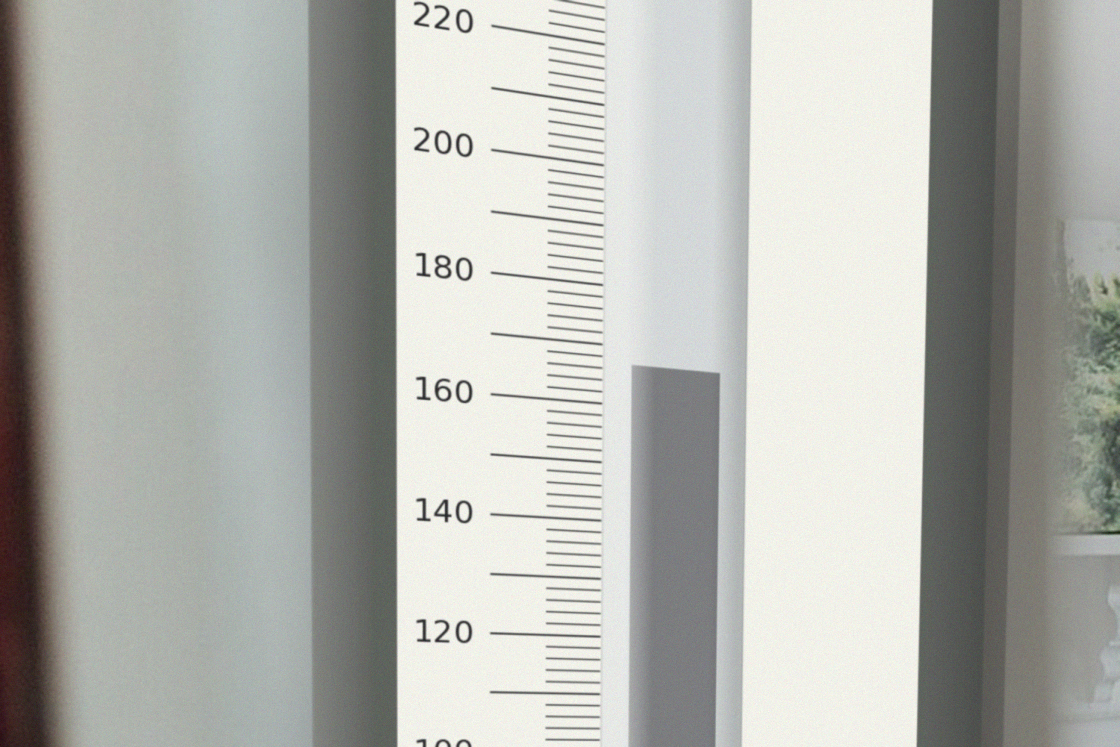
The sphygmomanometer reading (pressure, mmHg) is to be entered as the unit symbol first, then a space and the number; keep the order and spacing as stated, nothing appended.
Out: mmHg 167
